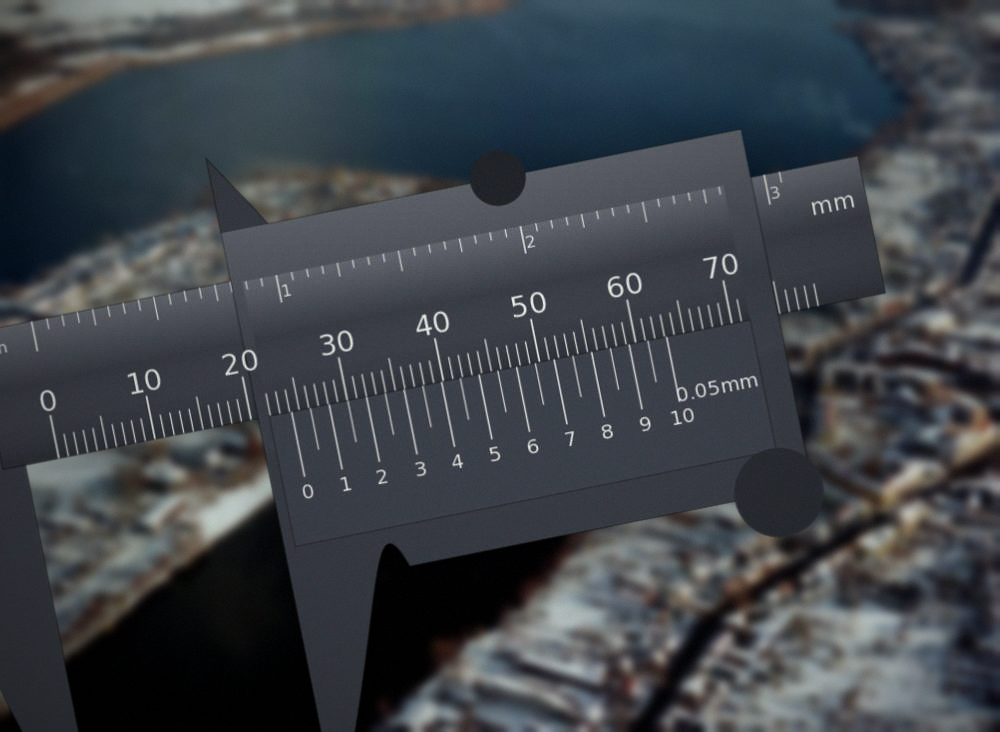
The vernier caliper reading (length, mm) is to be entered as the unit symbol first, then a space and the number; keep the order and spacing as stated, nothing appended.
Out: mm 24.2
